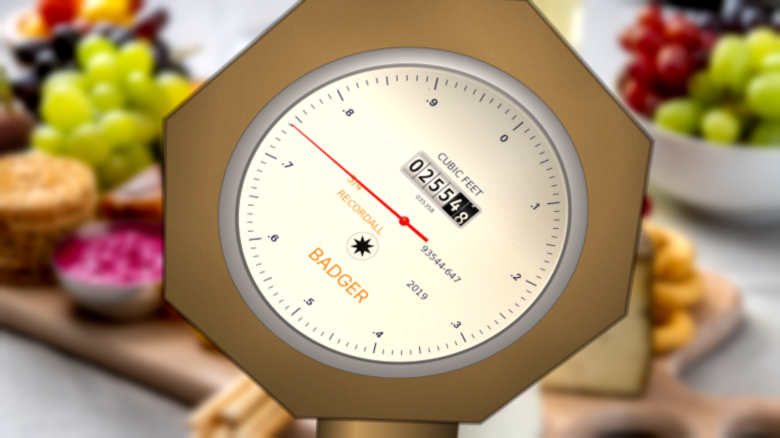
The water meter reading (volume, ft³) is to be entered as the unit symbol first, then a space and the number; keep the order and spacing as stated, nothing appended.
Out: ft³ 25547.74
